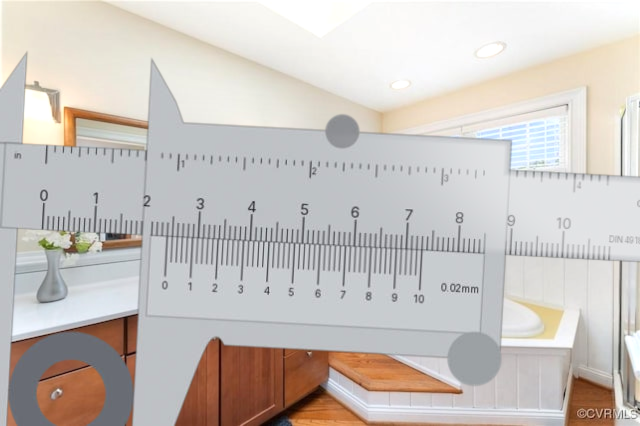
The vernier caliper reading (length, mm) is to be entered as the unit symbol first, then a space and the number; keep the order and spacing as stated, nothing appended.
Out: mm 24.0
